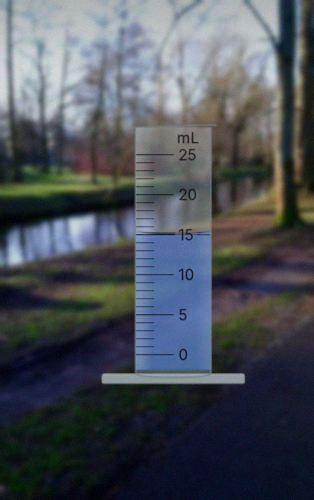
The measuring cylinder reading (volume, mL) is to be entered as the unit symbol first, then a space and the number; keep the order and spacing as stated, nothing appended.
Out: mL 15
